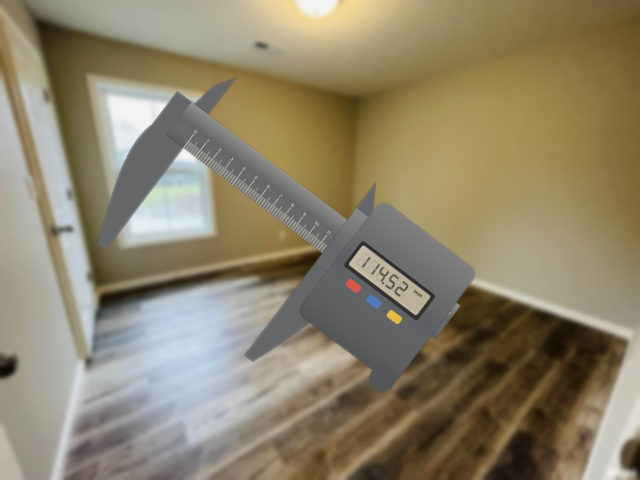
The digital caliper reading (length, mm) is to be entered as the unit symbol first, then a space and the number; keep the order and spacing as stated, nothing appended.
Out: mm 114.52
